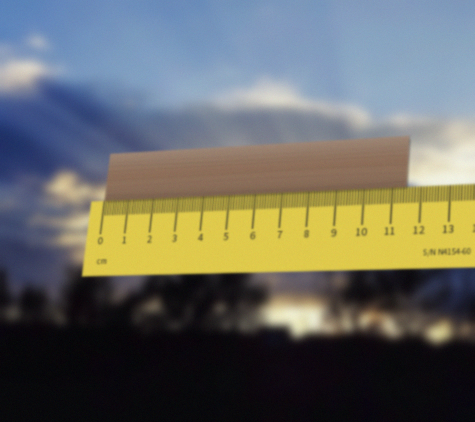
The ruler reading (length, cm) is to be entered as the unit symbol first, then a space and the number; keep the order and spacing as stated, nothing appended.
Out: cm 11.5
